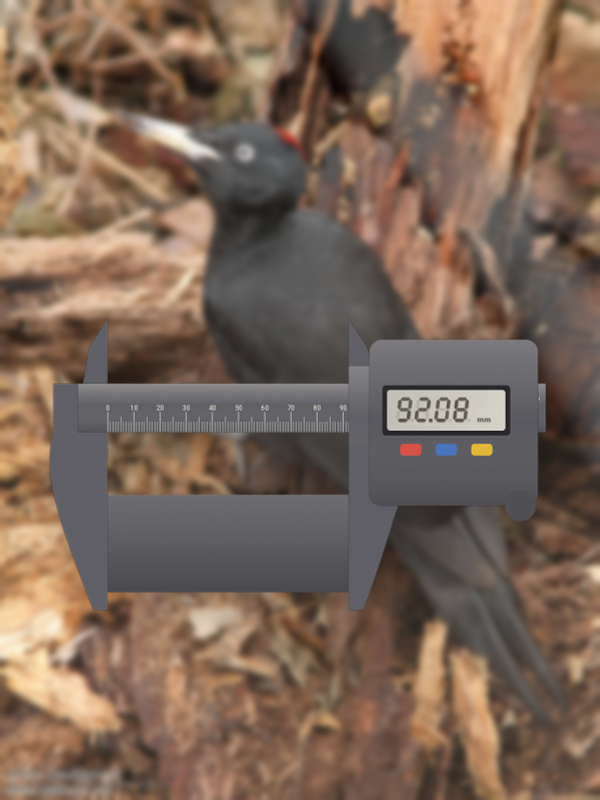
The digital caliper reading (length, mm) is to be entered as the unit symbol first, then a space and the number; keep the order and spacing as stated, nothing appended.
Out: mm 92.08
